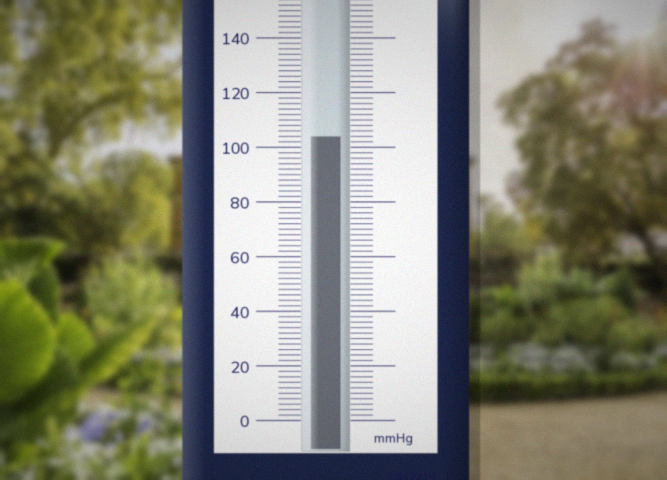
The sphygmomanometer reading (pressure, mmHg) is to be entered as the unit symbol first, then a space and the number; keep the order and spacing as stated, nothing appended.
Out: mmHg 104
